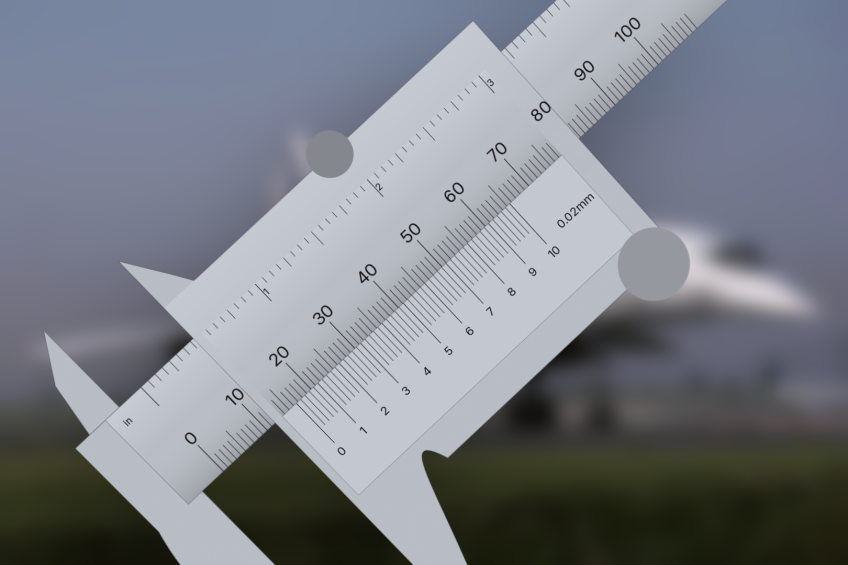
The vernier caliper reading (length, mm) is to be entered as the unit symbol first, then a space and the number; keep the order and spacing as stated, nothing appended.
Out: mm 16.6
